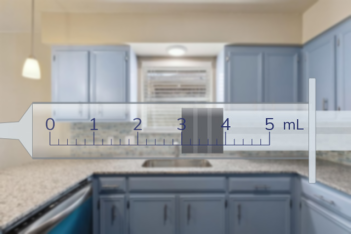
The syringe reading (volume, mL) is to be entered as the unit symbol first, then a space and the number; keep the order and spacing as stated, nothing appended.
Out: mL 3
